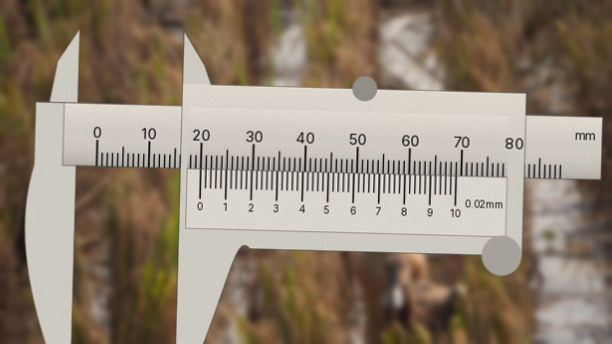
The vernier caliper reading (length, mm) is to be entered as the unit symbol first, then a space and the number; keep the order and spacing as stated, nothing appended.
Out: mm 20.0
